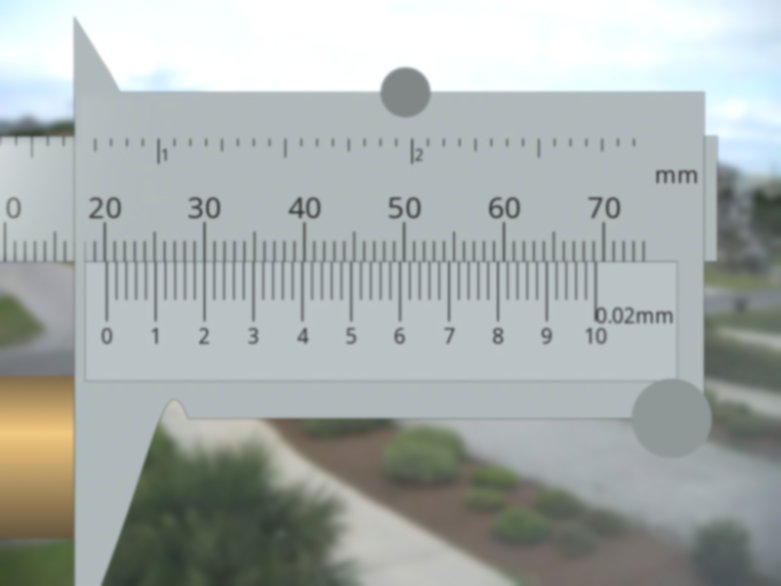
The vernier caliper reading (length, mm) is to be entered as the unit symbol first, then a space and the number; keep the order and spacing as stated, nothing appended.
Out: mm 20.2
